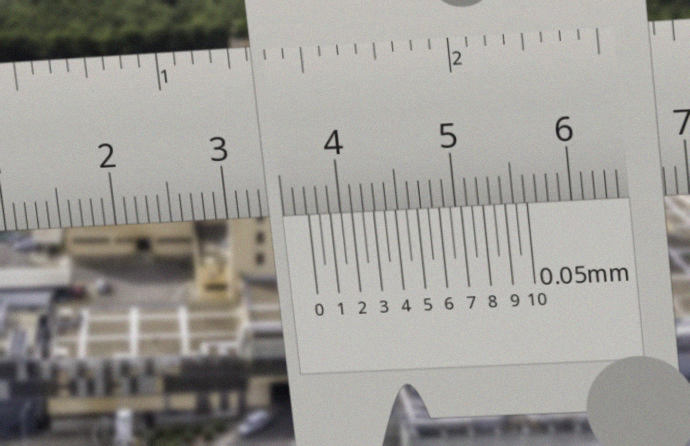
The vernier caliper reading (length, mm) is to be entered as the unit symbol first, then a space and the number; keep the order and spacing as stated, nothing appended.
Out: mm 37.2
